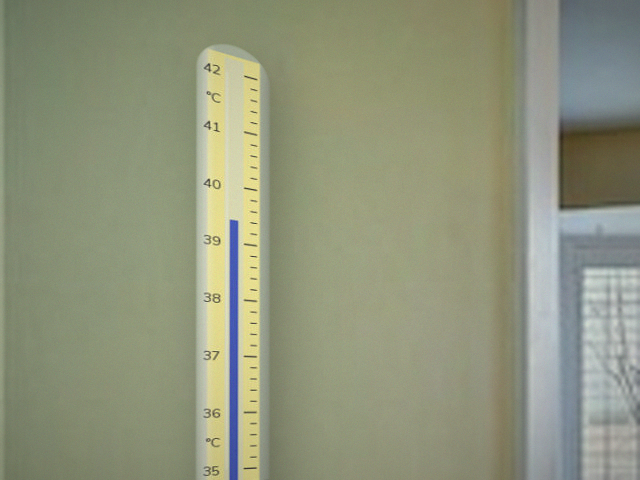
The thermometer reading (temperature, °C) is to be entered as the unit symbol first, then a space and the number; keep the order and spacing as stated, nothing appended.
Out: °C 39.4
